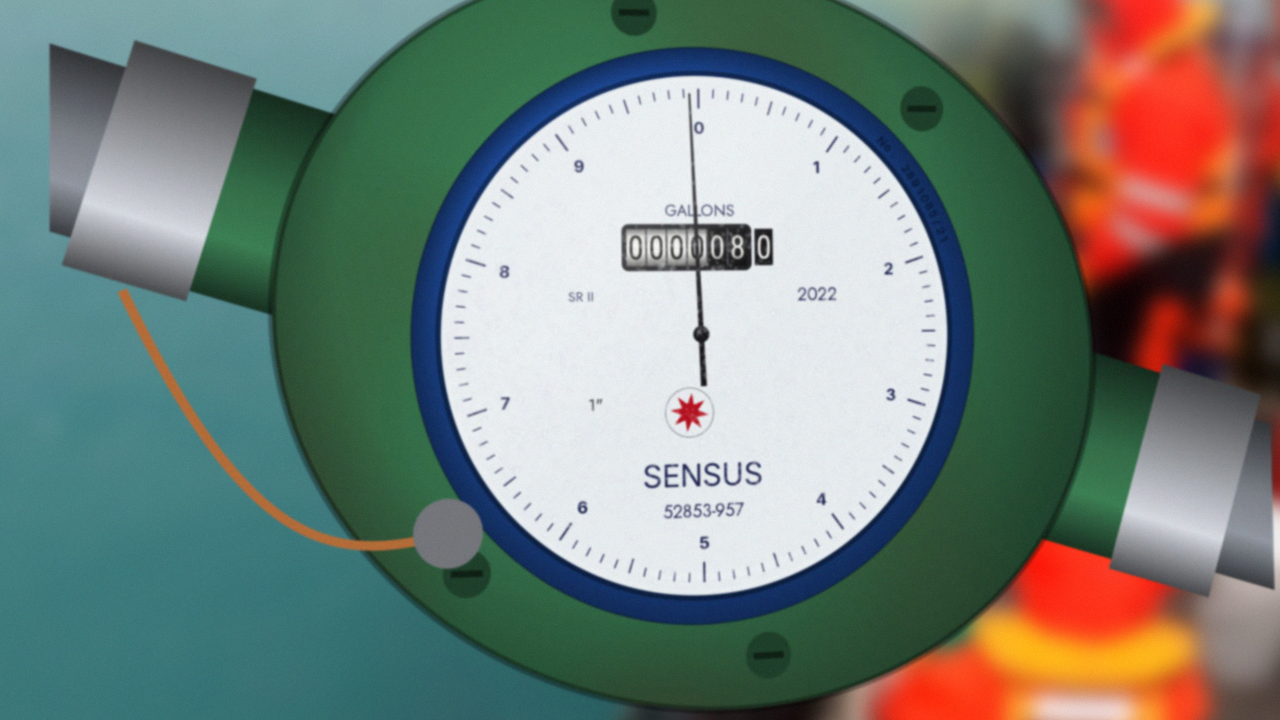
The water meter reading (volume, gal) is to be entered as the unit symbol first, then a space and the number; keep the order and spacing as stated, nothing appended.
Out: gal 79.9
